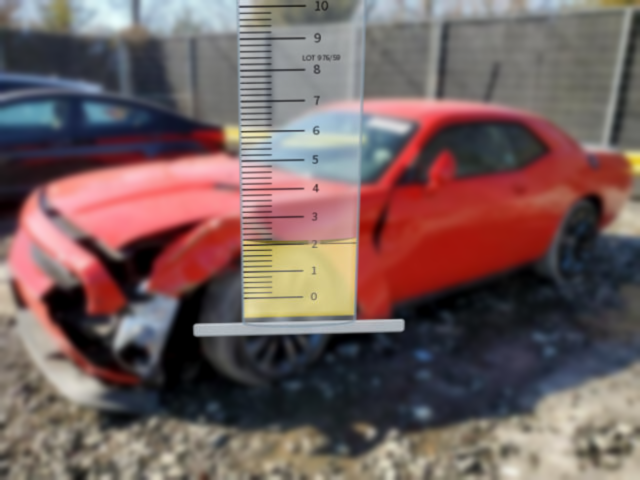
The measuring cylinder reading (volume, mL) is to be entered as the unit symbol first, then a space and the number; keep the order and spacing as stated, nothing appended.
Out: mL 2
